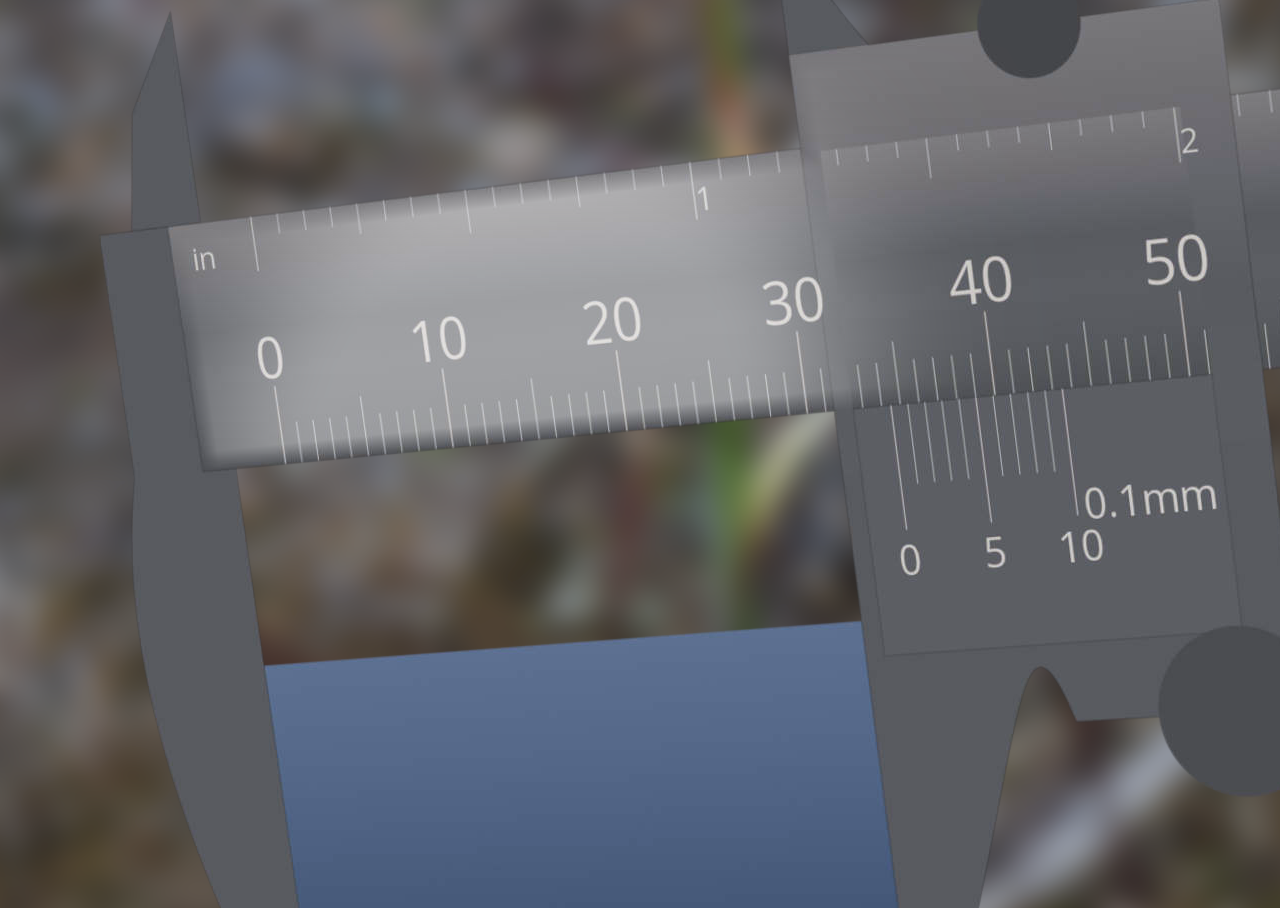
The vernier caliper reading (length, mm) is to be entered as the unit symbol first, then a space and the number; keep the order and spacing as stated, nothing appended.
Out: mm 34.5
